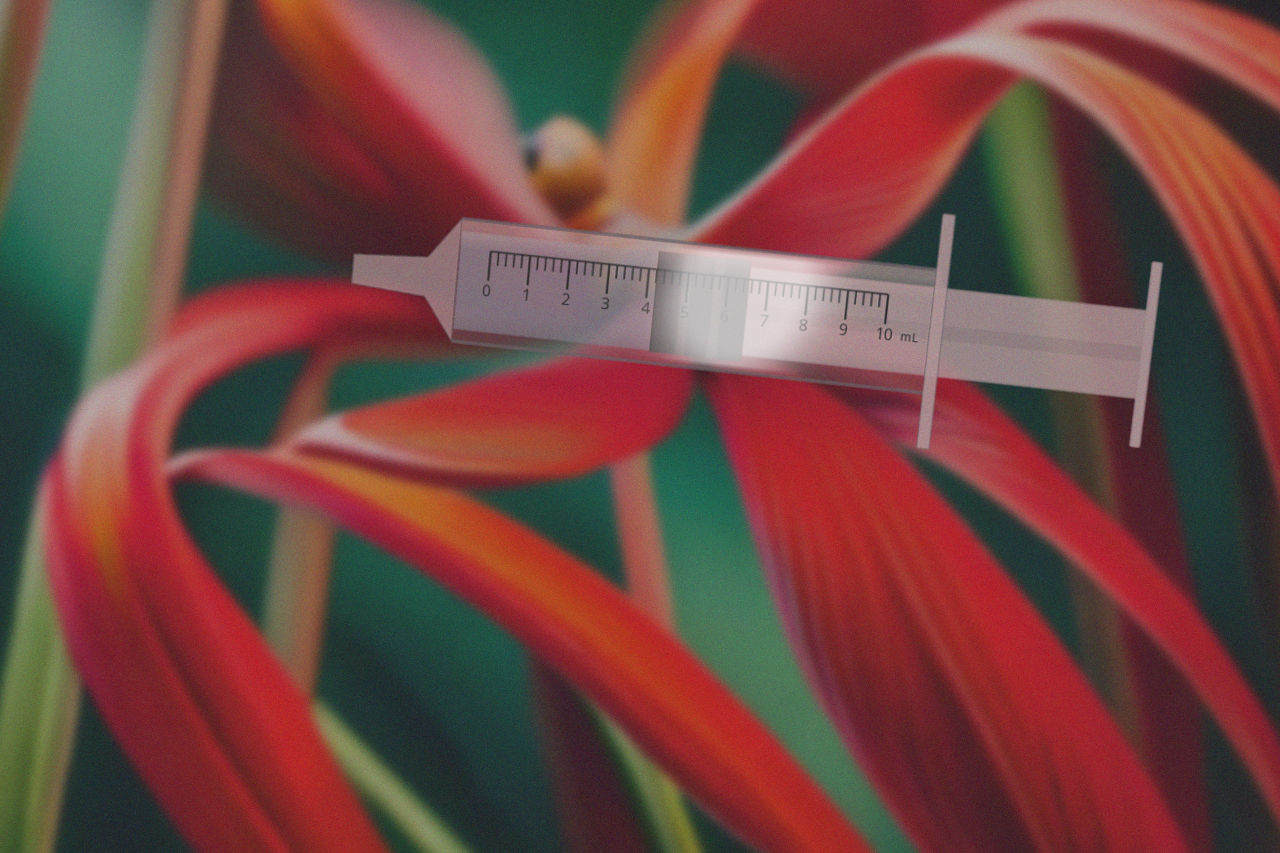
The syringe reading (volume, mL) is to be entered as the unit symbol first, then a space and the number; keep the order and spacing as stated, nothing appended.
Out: mL 4.2
